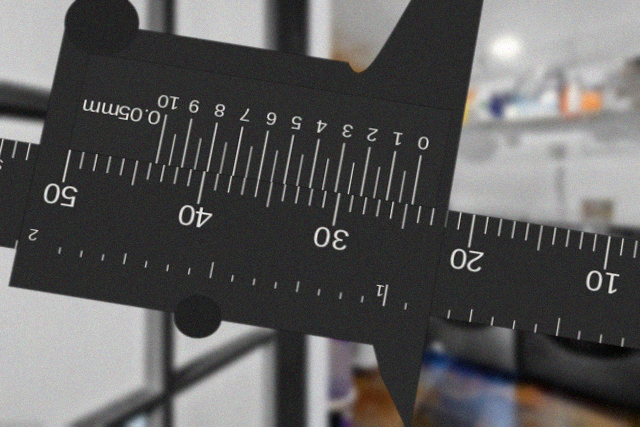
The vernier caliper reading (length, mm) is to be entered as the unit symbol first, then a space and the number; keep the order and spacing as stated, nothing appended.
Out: mm 24.6
